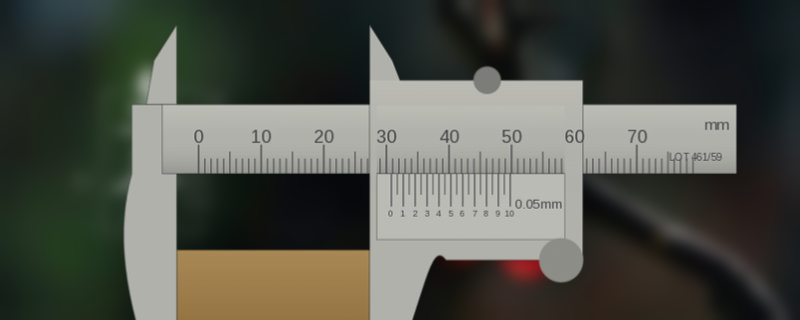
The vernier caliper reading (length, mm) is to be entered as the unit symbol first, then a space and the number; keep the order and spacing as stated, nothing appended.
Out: mm 30.8
